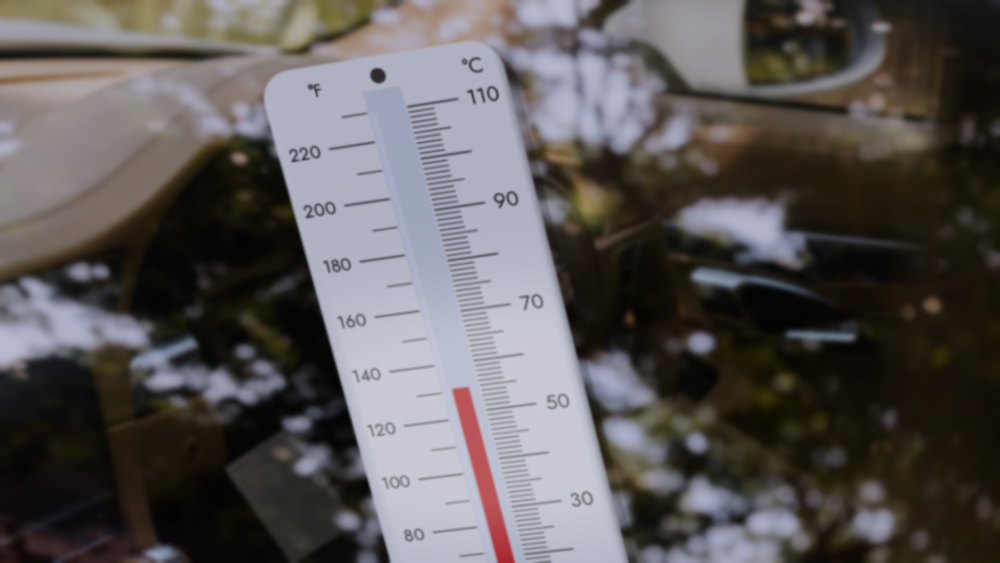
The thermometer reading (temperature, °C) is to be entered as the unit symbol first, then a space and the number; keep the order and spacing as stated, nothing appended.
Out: °C 55
